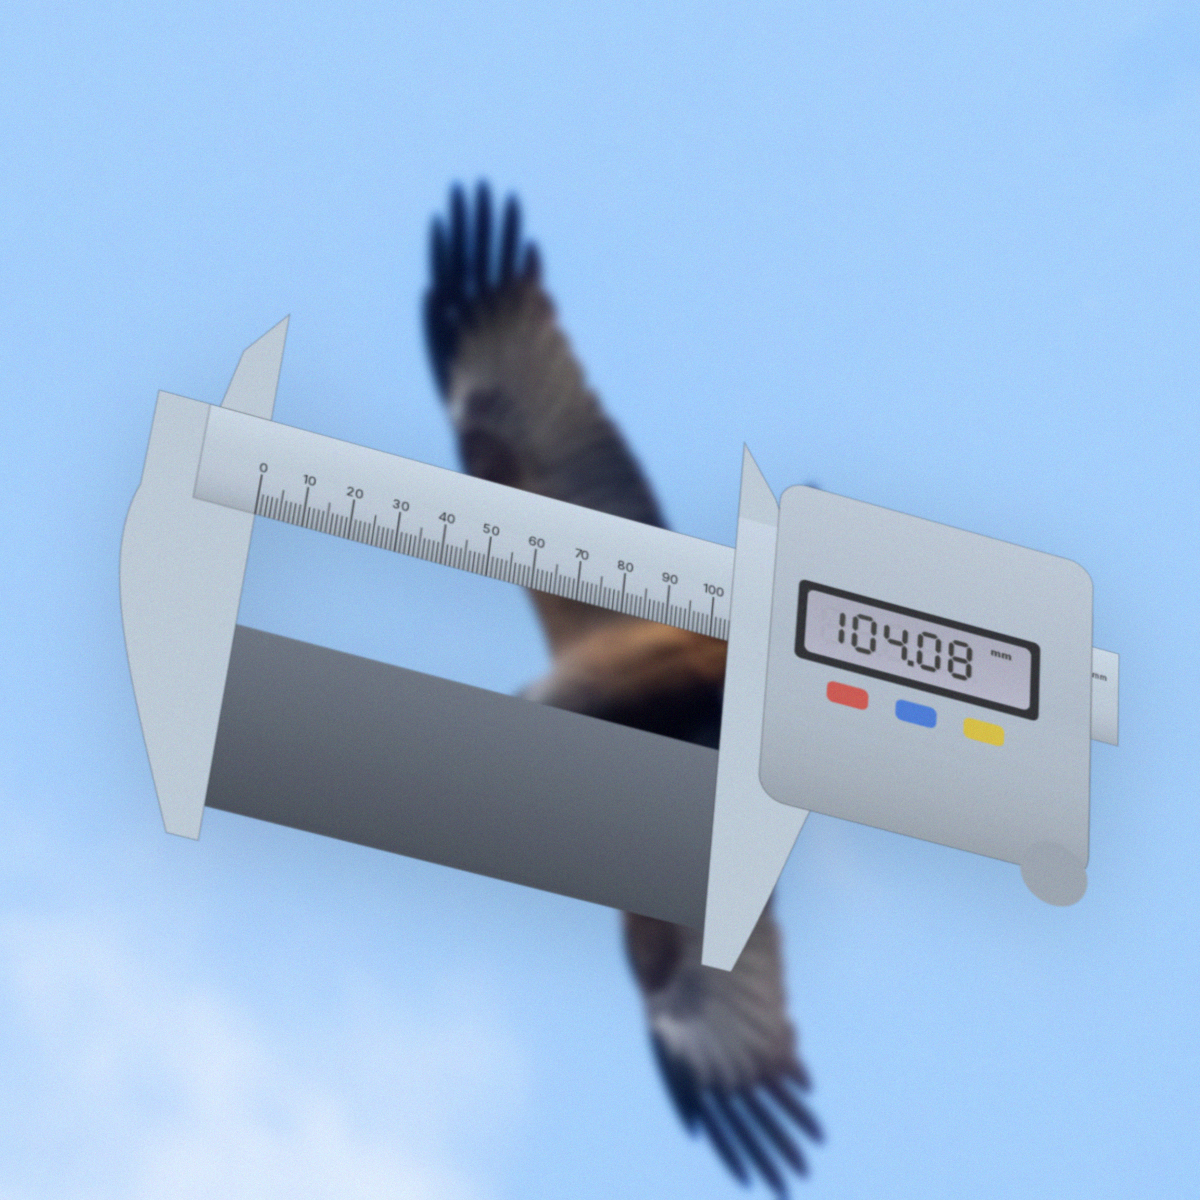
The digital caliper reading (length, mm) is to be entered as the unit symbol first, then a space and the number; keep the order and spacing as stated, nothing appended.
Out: mm 104.08
